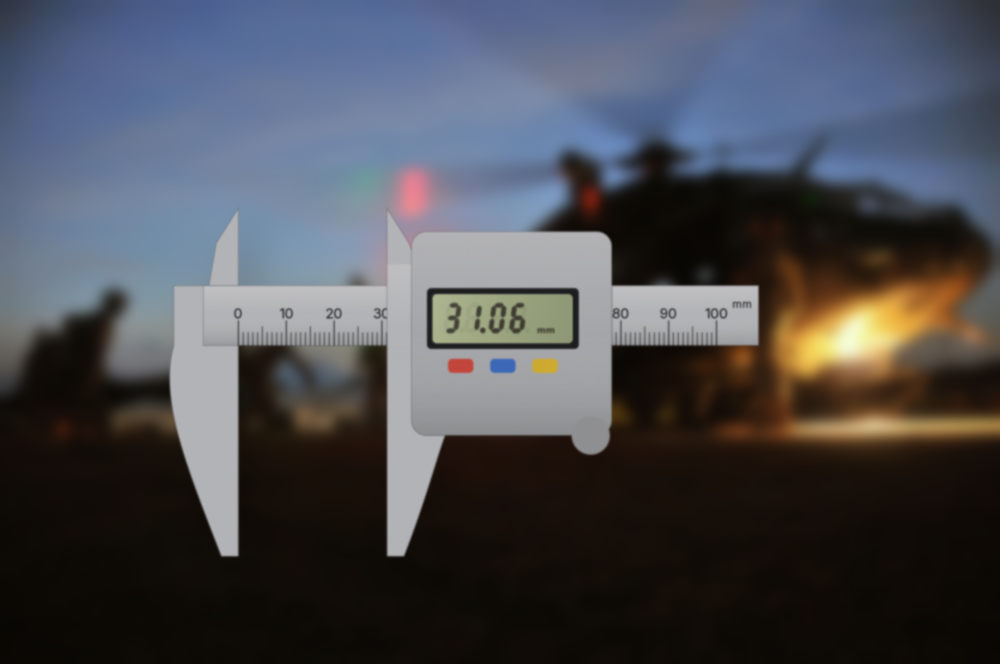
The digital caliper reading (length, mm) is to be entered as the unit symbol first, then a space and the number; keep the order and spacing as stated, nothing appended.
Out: mm 31.06
